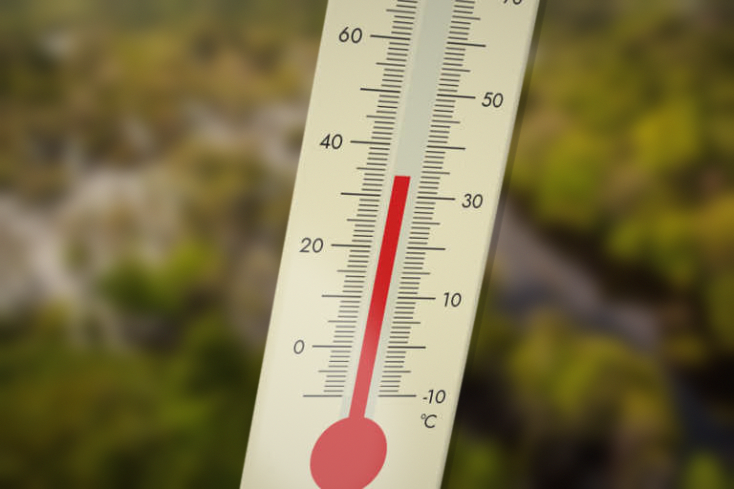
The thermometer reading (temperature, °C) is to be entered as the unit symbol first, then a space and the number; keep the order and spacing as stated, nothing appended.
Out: °C 34
